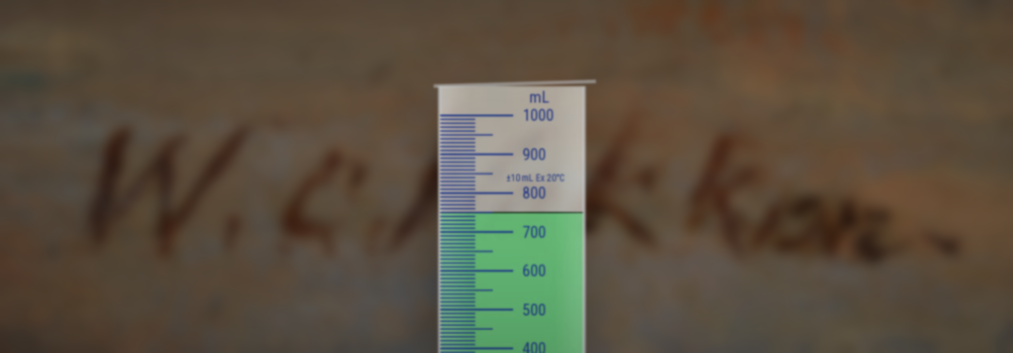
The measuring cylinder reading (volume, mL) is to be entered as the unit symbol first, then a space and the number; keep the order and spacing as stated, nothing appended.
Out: mL 750
